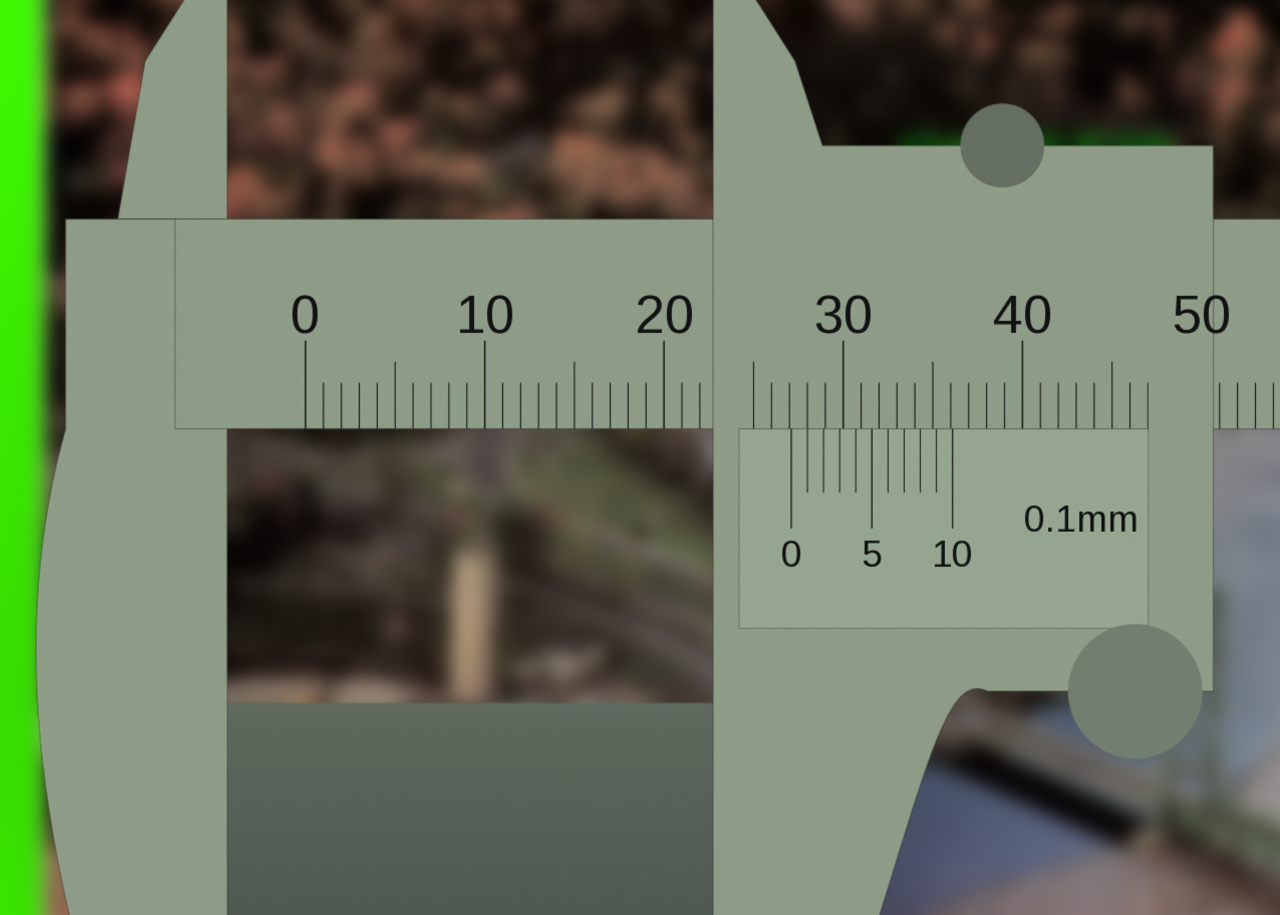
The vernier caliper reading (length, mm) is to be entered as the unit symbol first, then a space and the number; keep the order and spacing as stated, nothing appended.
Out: mm 27.1
